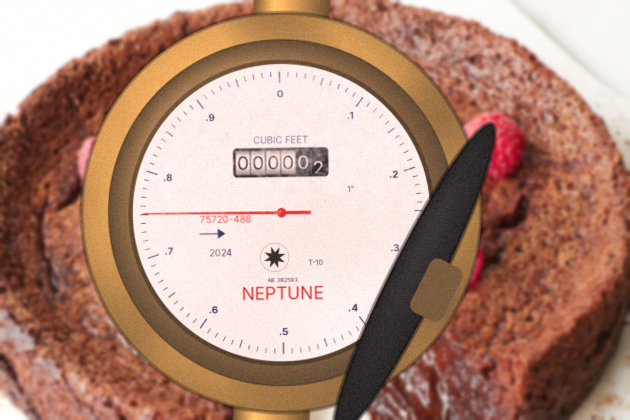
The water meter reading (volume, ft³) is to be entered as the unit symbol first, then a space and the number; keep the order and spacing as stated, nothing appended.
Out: ft³ 1.75
